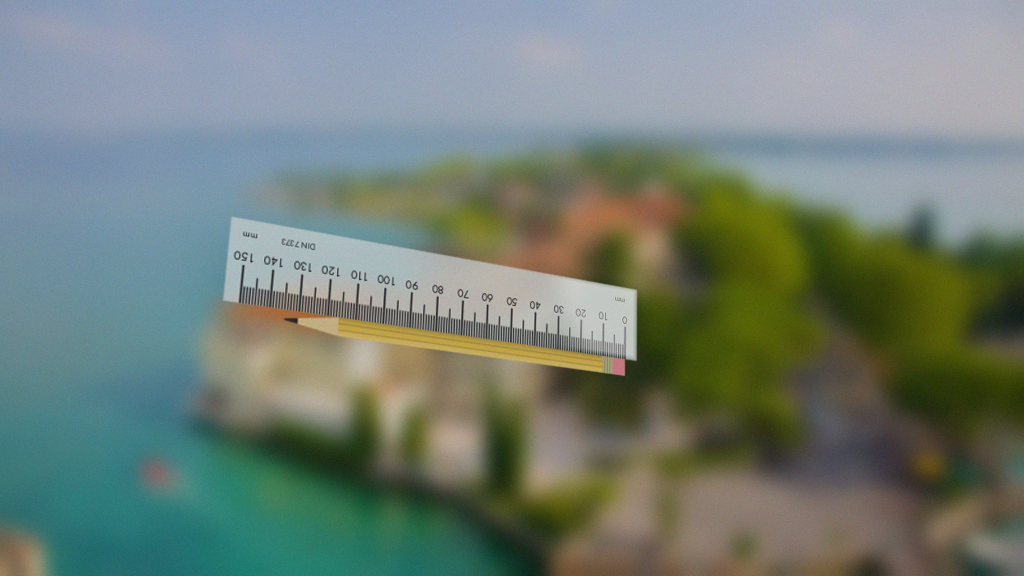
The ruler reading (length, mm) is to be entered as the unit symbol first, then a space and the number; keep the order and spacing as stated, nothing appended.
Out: mm 135
